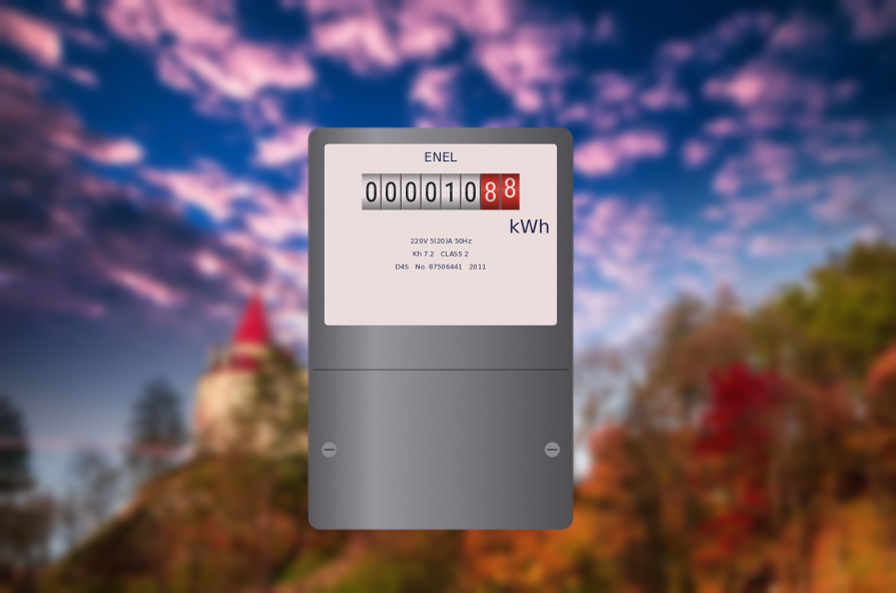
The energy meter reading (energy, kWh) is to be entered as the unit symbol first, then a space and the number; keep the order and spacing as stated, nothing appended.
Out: kWh 10.88
